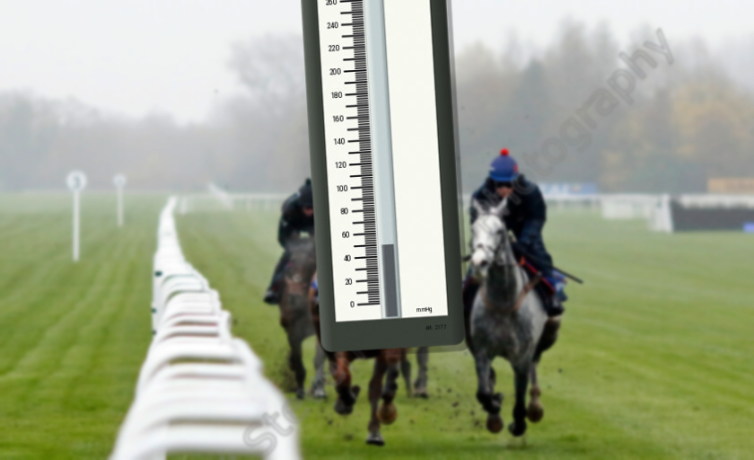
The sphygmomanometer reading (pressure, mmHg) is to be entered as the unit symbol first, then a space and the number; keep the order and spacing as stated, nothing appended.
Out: mmHg 50
